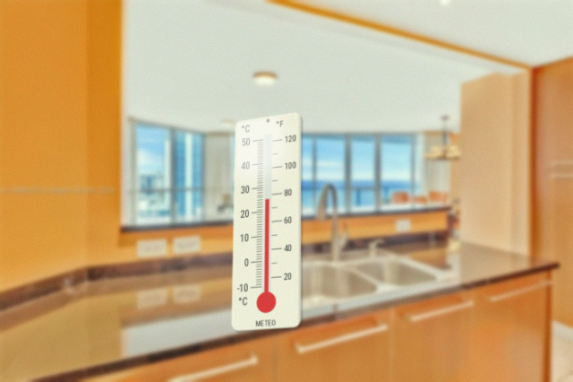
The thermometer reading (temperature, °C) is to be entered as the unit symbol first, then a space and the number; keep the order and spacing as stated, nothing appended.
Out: °C 25
